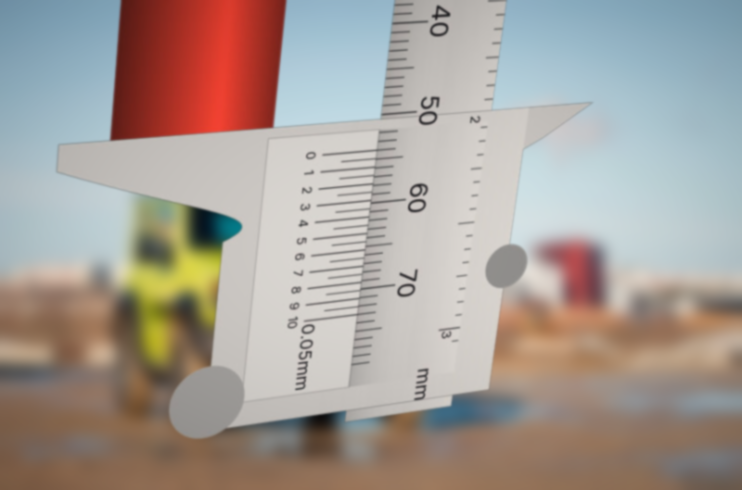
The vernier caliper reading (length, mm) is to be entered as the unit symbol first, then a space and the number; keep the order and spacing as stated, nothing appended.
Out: mm 54.0
